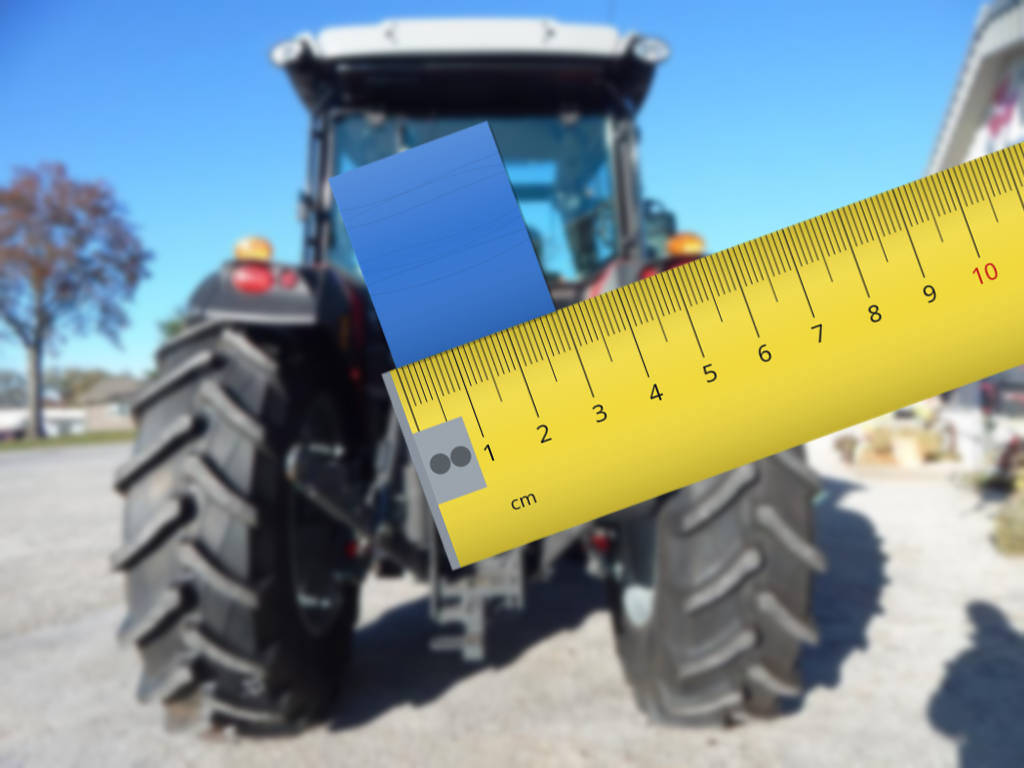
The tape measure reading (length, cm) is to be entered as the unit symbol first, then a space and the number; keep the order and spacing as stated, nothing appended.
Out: cm 2.9
